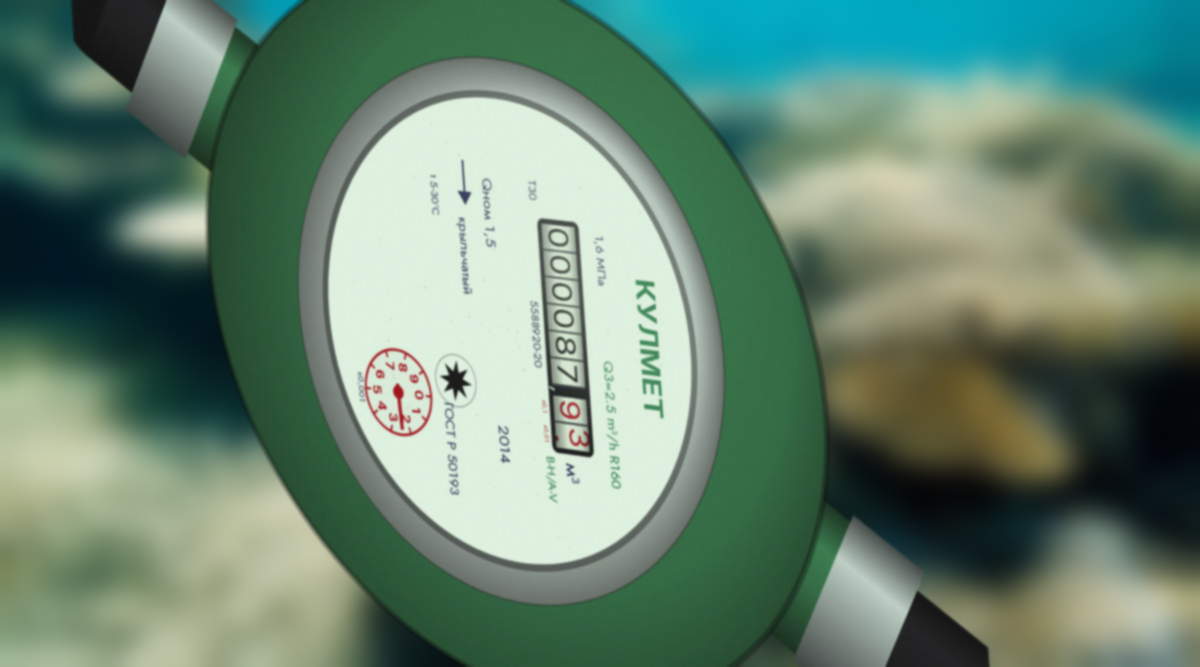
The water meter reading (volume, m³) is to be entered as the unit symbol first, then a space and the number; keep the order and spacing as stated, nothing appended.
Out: m³ 87.932
